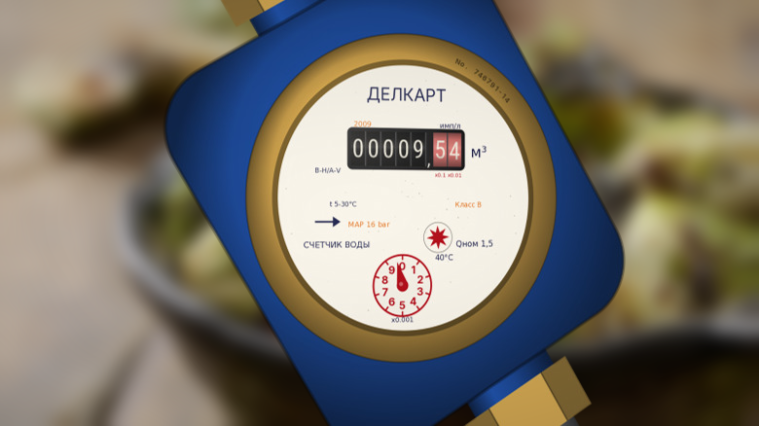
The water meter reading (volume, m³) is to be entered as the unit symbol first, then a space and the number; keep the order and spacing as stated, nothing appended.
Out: m³ 9.539
